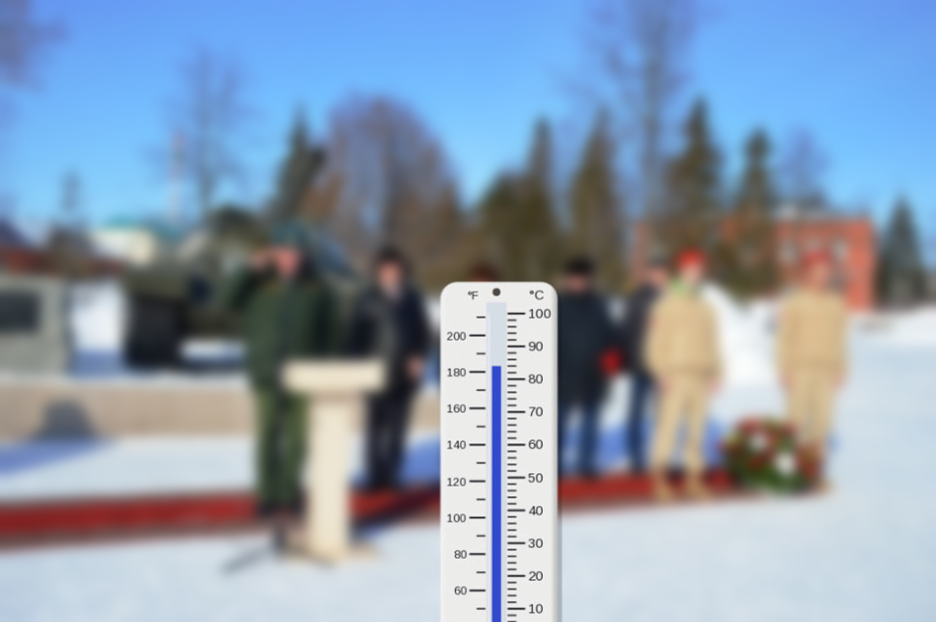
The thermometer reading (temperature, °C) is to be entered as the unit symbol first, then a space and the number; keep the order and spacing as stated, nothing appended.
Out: °C 84
